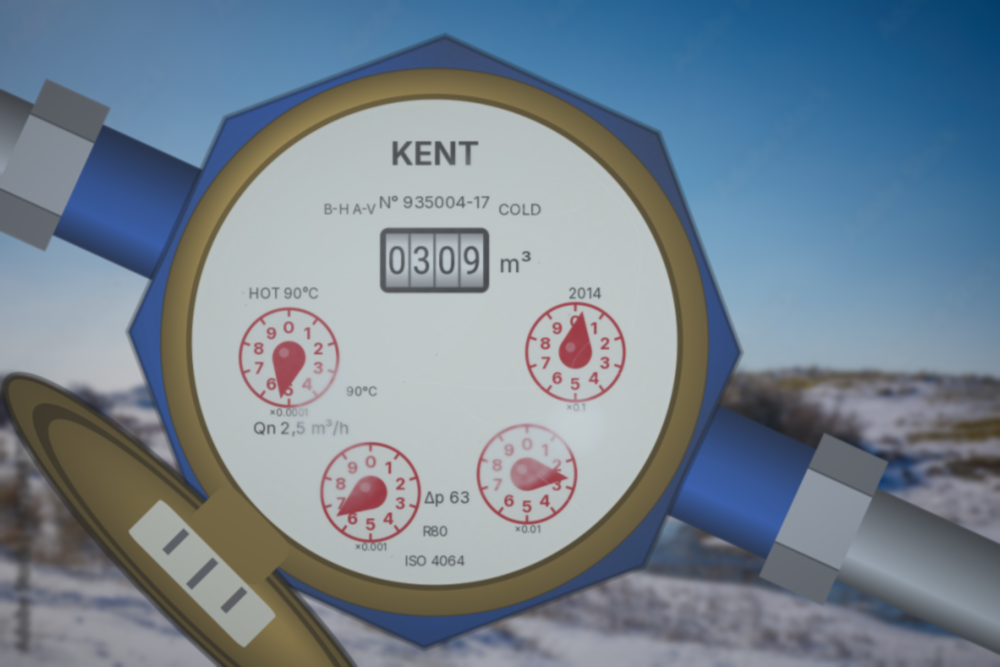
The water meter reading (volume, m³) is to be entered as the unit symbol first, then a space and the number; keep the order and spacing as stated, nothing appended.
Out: m³ 309.0265
